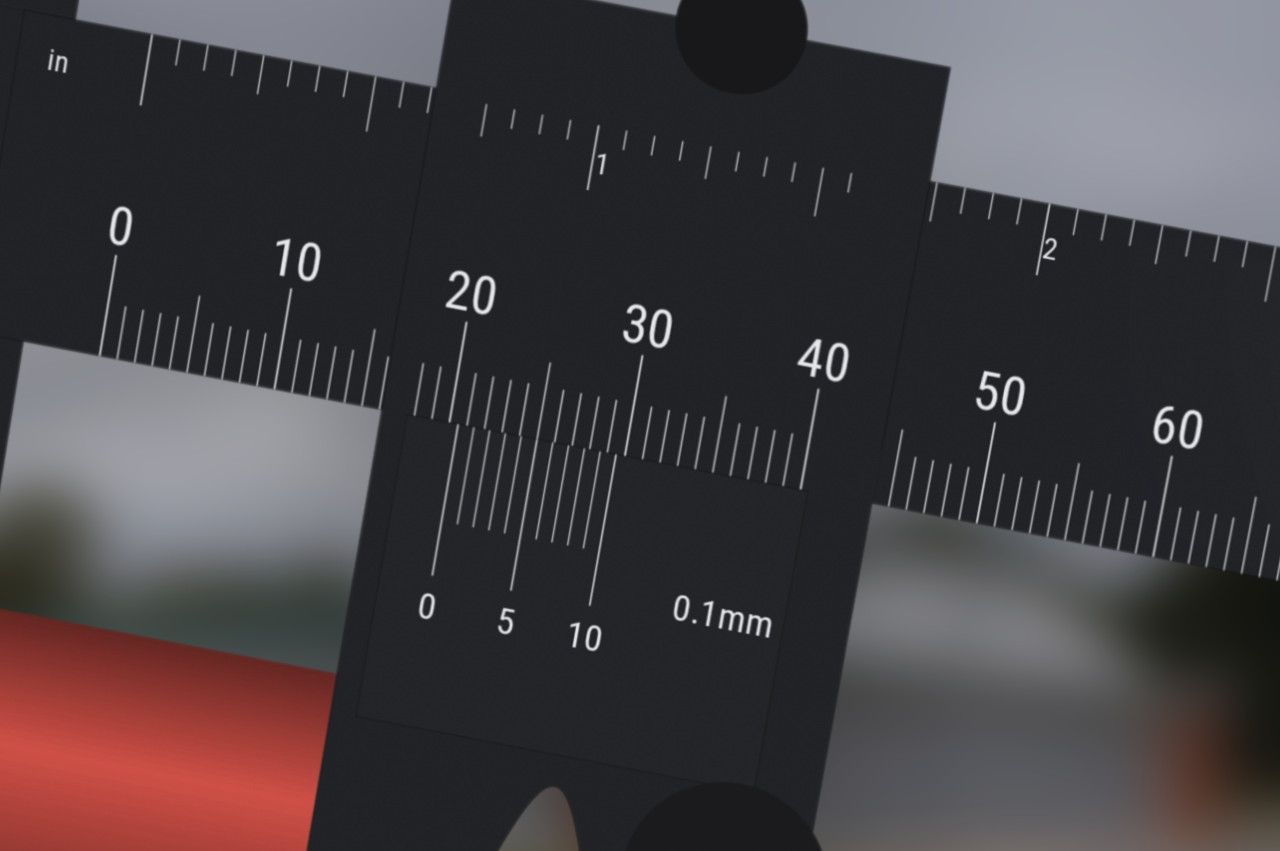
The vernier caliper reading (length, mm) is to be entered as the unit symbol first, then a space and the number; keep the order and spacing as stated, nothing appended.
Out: mm 20.5
